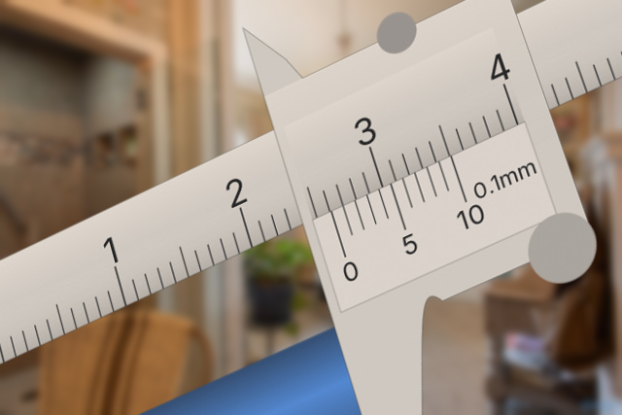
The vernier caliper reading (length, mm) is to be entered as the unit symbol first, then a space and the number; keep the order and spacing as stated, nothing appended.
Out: mm 26.1
